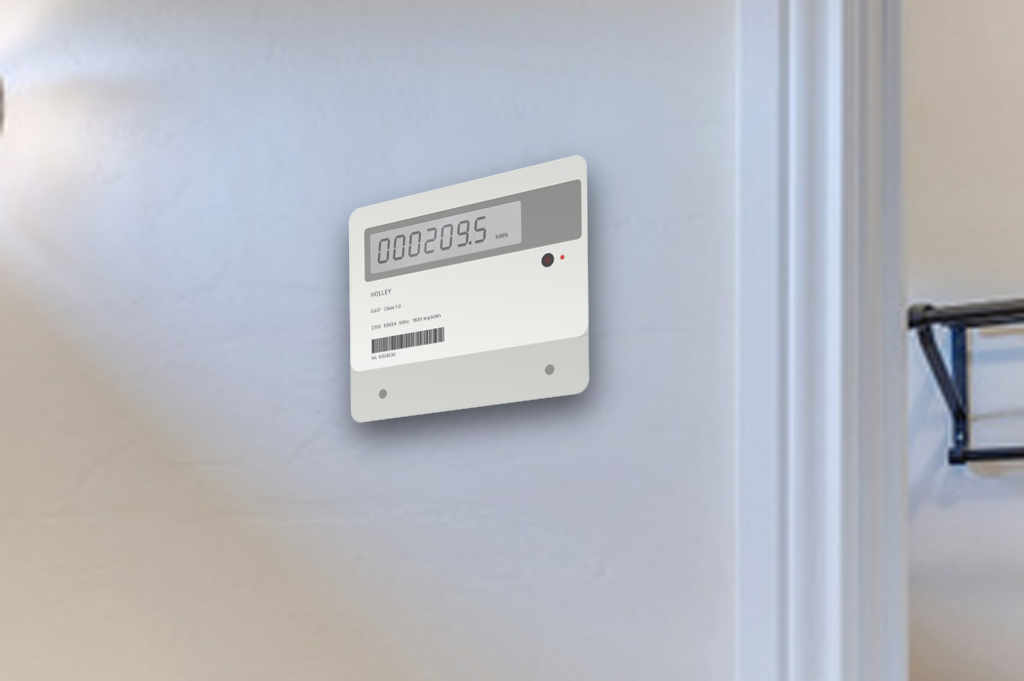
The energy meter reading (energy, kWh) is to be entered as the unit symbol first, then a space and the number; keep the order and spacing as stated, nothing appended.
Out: kWh 209.5
